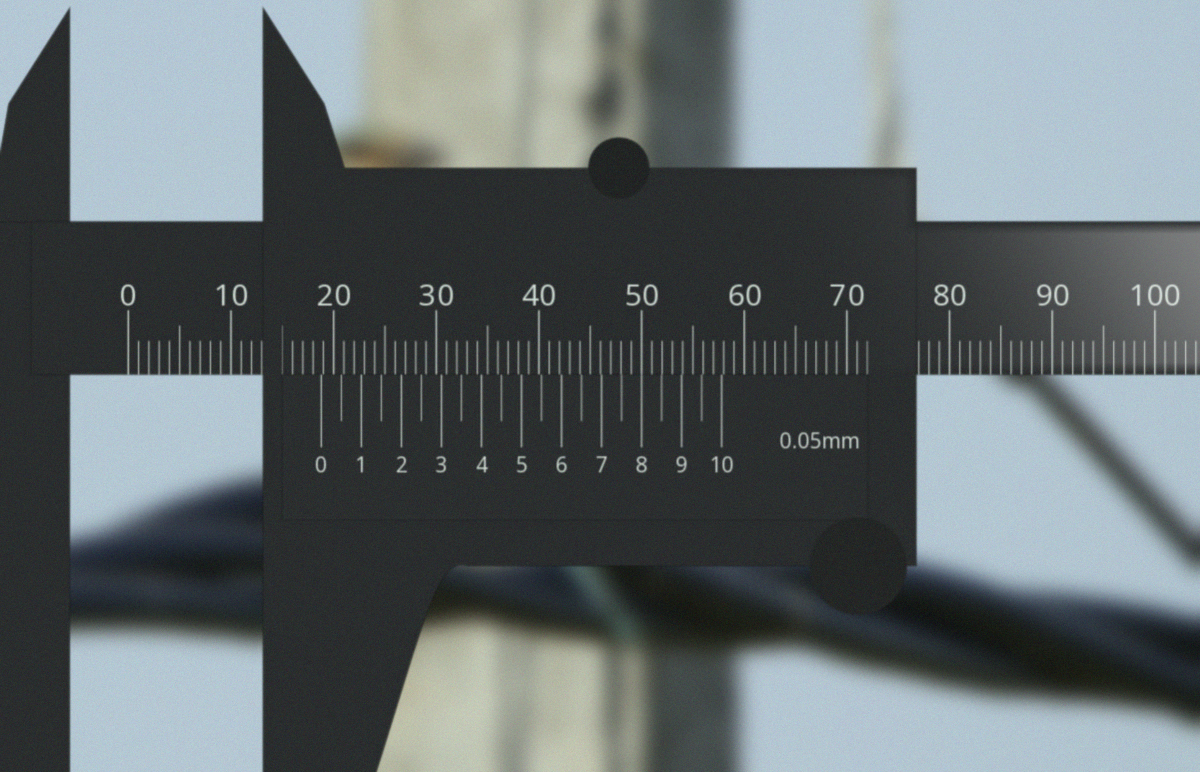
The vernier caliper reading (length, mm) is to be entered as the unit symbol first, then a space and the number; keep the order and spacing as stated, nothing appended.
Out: mm 18.8
